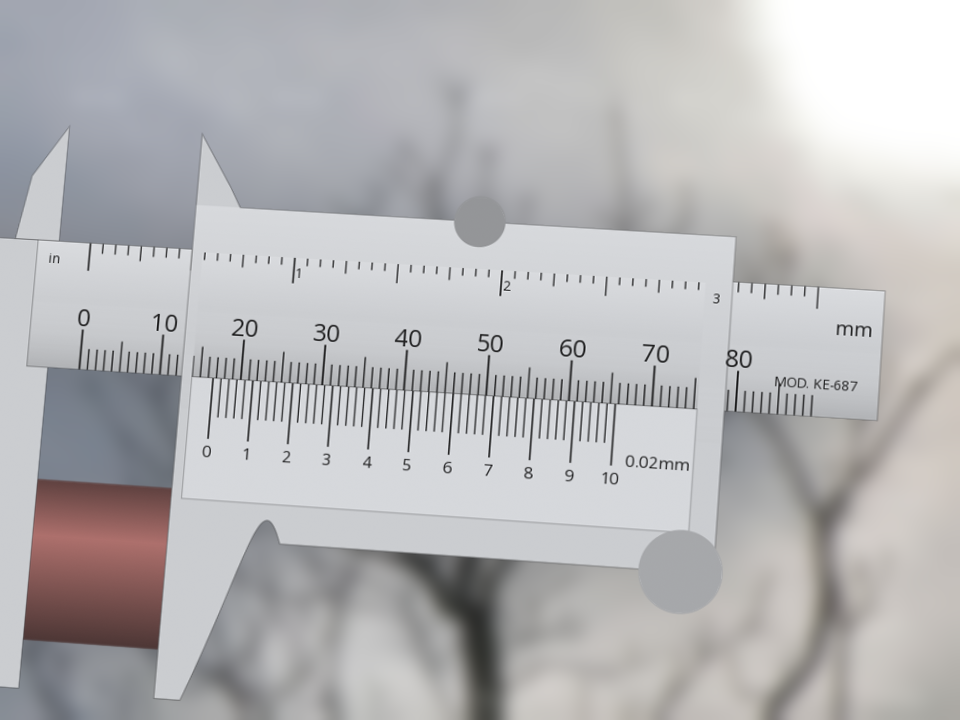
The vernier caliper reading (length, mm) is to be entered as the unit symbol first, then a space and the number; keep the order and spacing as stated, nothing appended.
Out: mm 16.6
